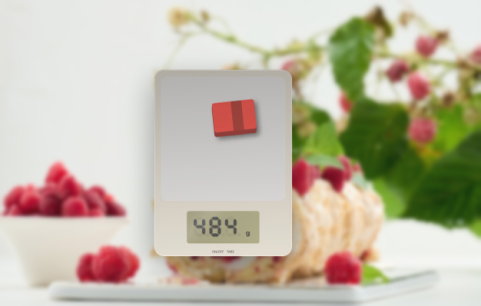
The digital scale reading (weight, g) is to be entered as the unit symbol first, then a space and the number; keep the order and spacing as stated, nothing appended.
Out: g 484
